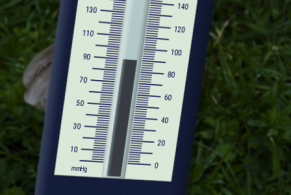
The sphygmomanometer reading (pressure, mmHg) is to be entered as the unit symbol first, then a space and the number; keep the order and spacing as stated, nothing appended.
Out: mmHg 90
